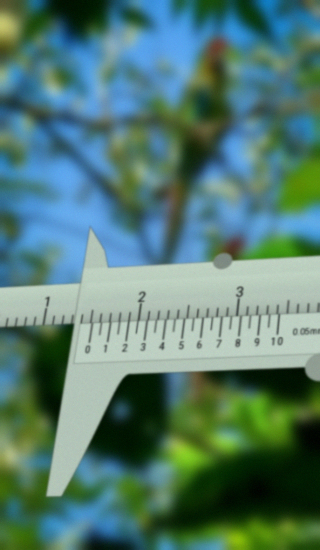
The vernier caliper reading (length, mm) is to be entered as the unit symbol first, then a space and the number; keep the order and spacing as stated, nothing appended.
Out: mm 15.2
